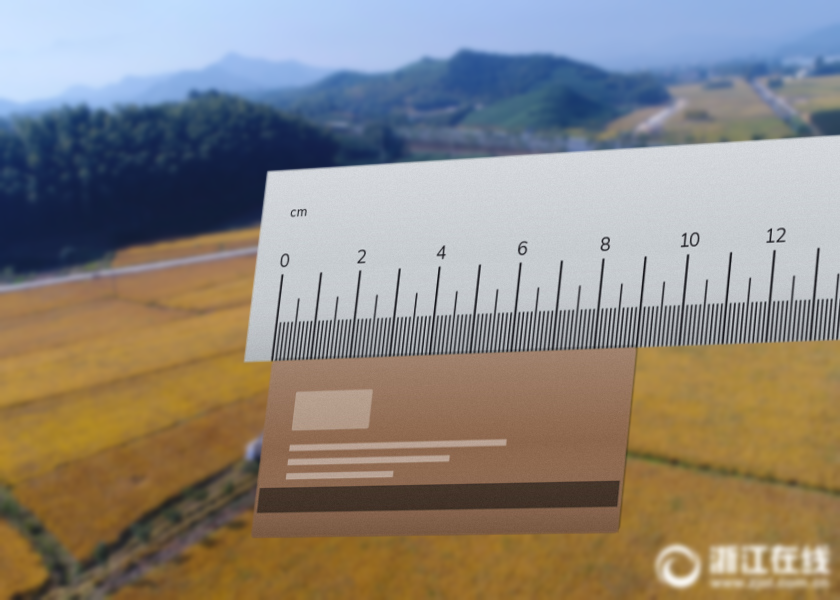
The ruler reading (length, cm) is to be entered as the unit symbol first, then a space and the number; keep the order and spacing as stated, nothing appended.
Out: cm 9
